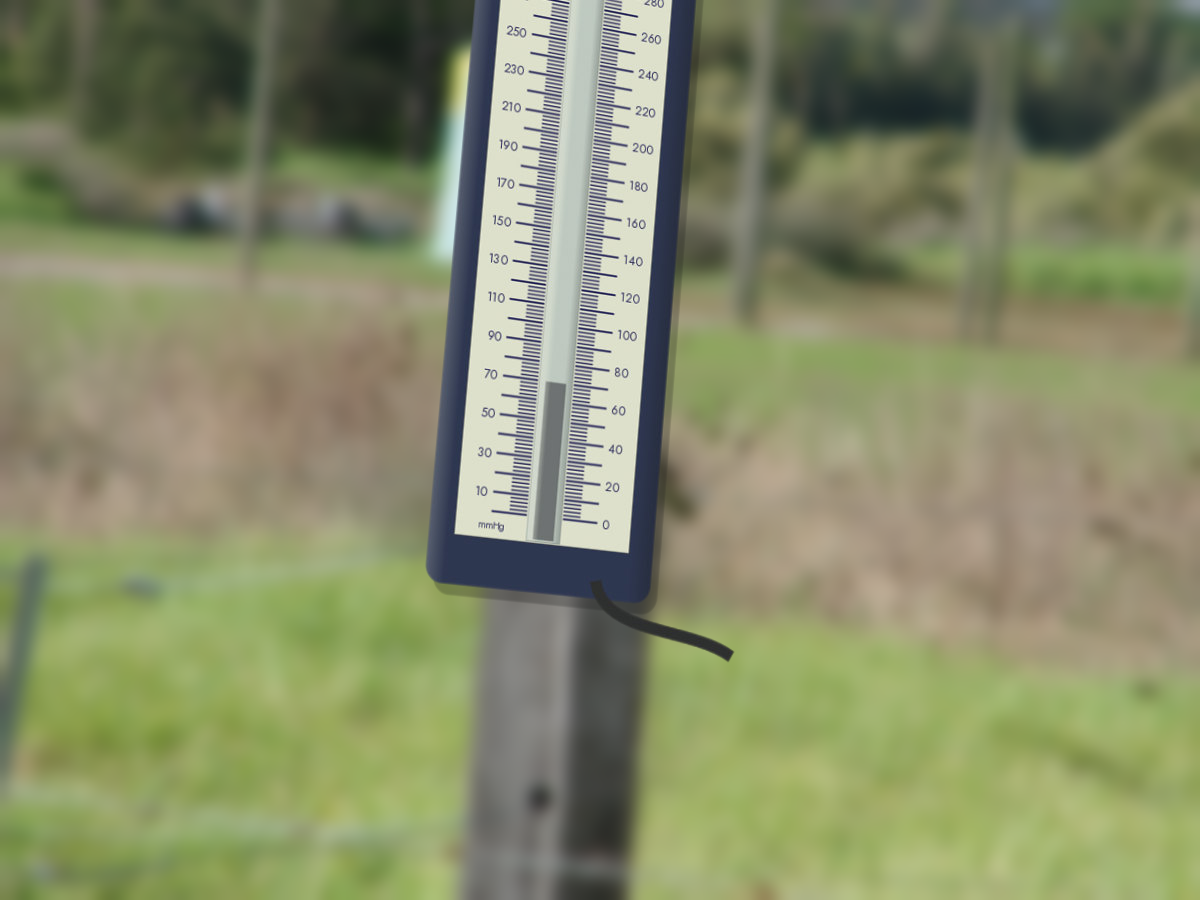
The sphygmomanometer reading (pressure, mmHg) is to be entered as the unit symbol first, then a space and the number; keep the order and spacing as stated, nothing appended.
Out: mmHg 70
